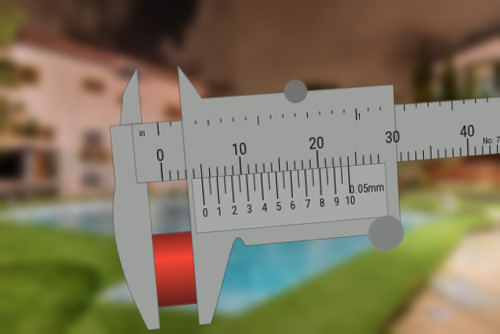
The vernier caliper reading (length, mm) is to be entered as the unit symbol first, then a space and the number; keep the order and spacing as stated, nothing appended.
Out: mm 5.0
